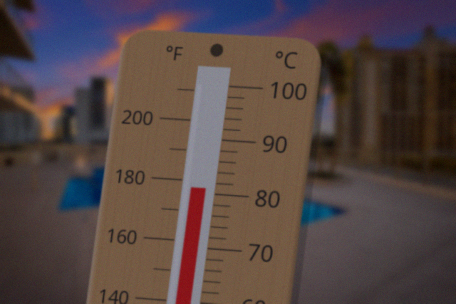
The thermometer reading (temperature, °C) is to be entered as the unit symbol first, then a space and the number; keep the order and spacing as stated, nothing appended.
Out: °C 81
